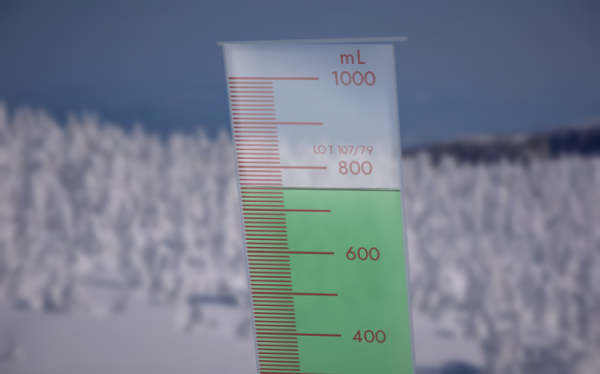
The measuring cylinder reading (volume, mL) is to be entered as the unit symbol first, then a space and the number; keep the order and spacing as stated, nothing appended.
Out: mL 750
